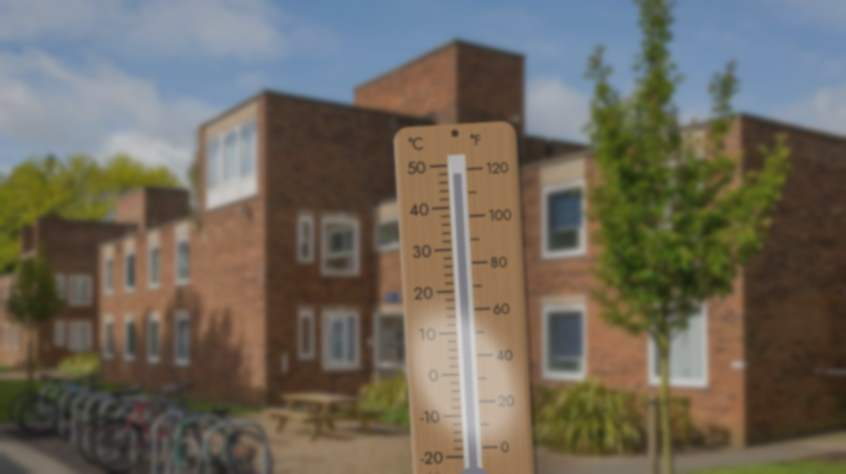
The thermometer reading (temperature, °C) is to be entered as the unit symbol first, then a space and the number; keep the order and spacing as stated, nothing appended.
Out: °C 48
